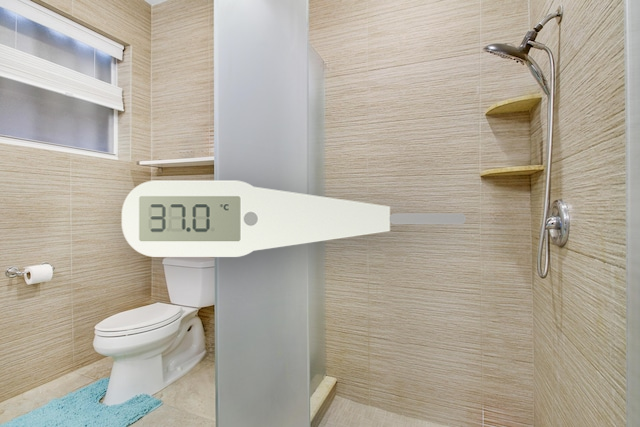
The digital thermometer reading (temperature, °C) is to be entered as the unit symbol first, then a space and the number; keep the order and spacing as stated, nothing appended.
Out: °C 37.0
